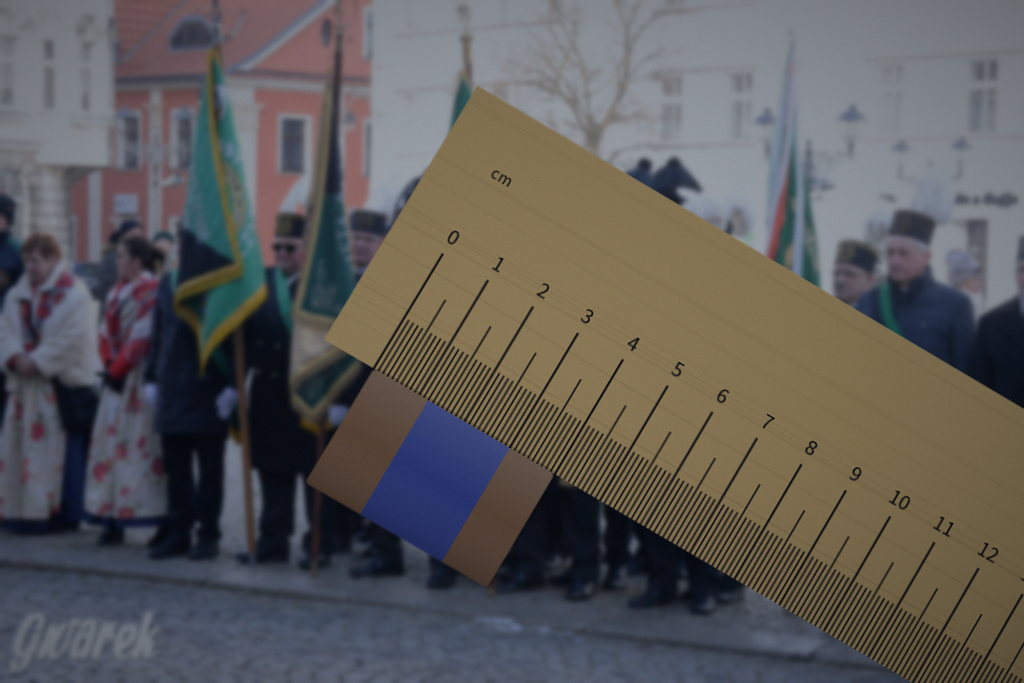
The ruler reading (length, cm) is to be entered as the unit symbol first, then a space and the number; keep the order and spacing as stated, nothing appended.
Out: cm 4
